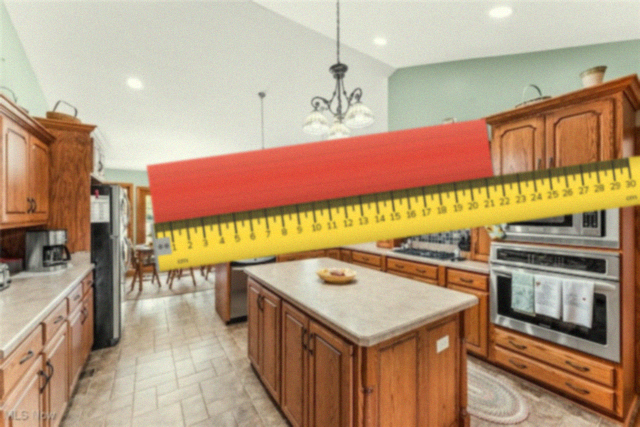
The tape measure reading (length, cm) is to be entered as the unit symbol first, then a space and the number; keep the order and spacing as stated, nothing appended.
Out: cm 21.5
